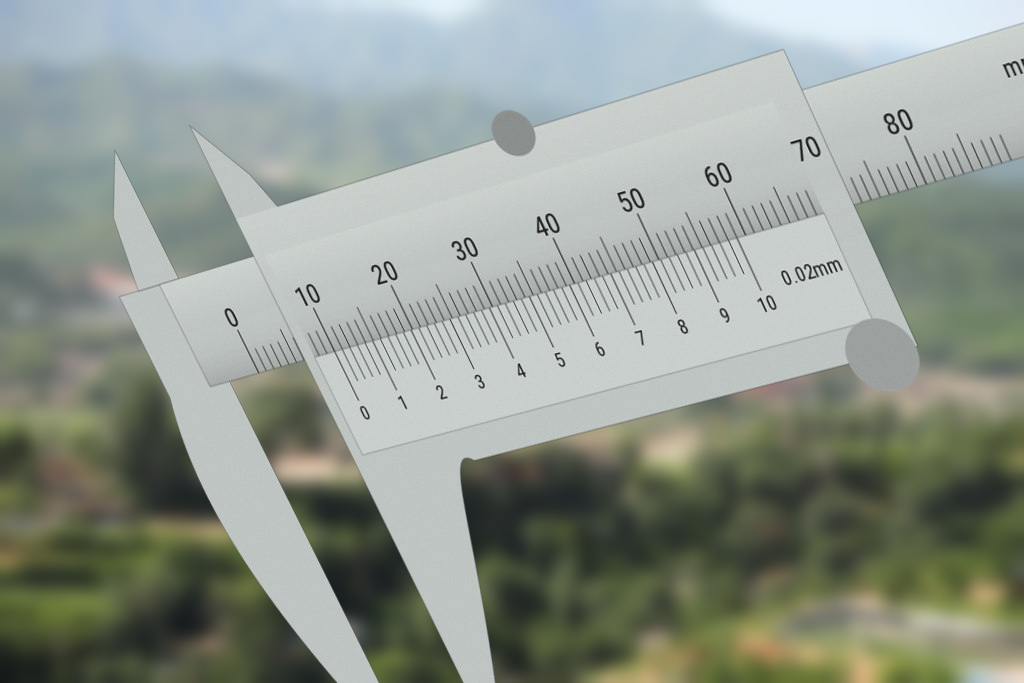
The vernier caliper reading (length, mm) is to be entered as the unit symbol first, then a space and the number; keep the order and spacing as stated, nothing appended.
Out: mm 10.0
